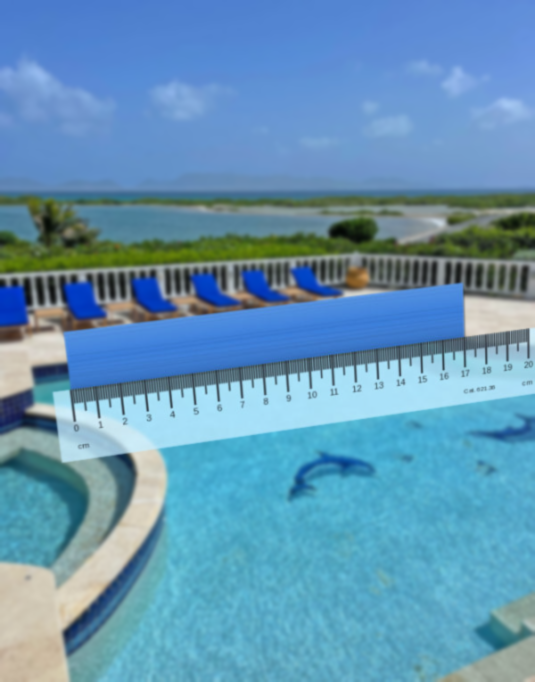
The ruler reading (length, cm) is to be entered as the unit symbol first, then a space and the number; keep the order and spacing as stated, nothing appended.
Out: cm 17
